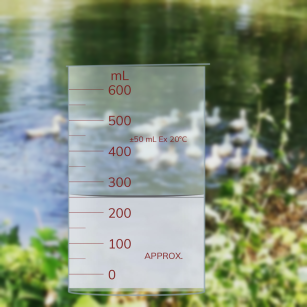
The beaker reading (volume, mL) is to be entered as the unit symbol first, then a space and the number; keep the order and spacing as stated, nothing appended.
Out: mL 250
